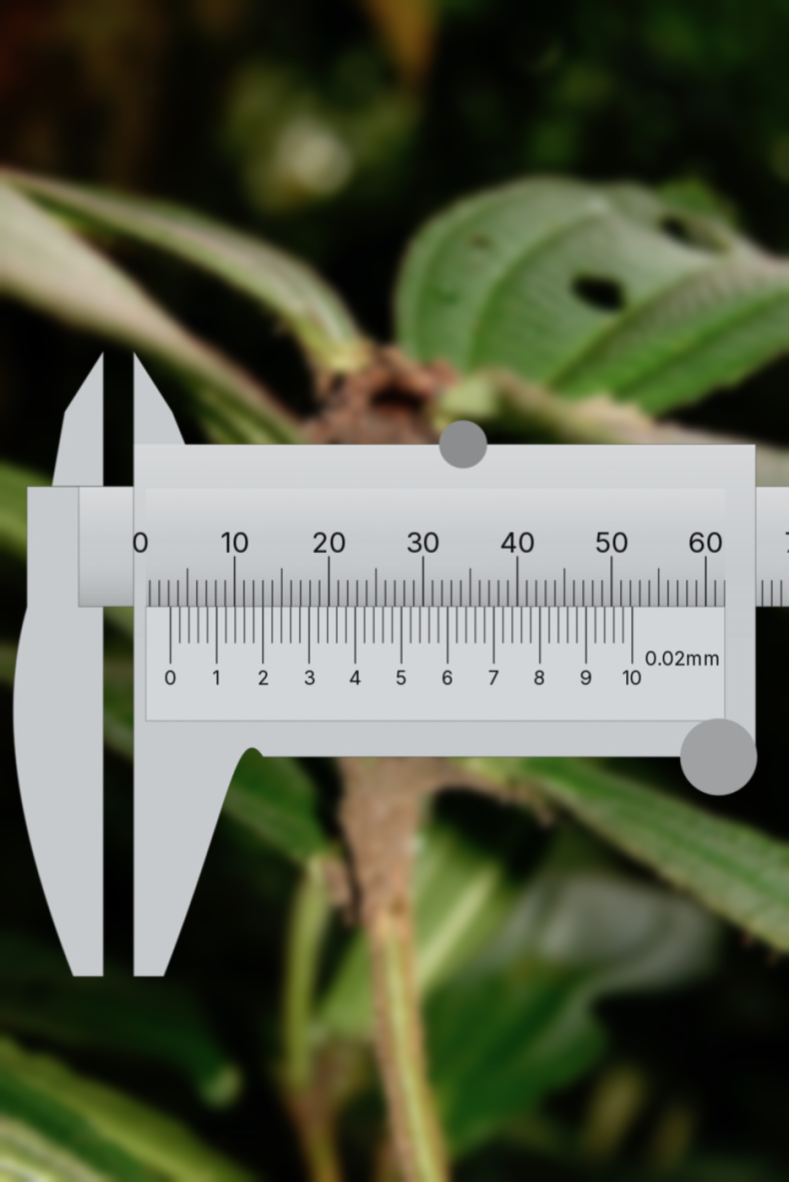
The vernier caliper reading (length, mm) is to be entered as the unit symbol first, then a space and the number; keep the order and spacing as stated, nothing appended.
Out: mm 3.2
